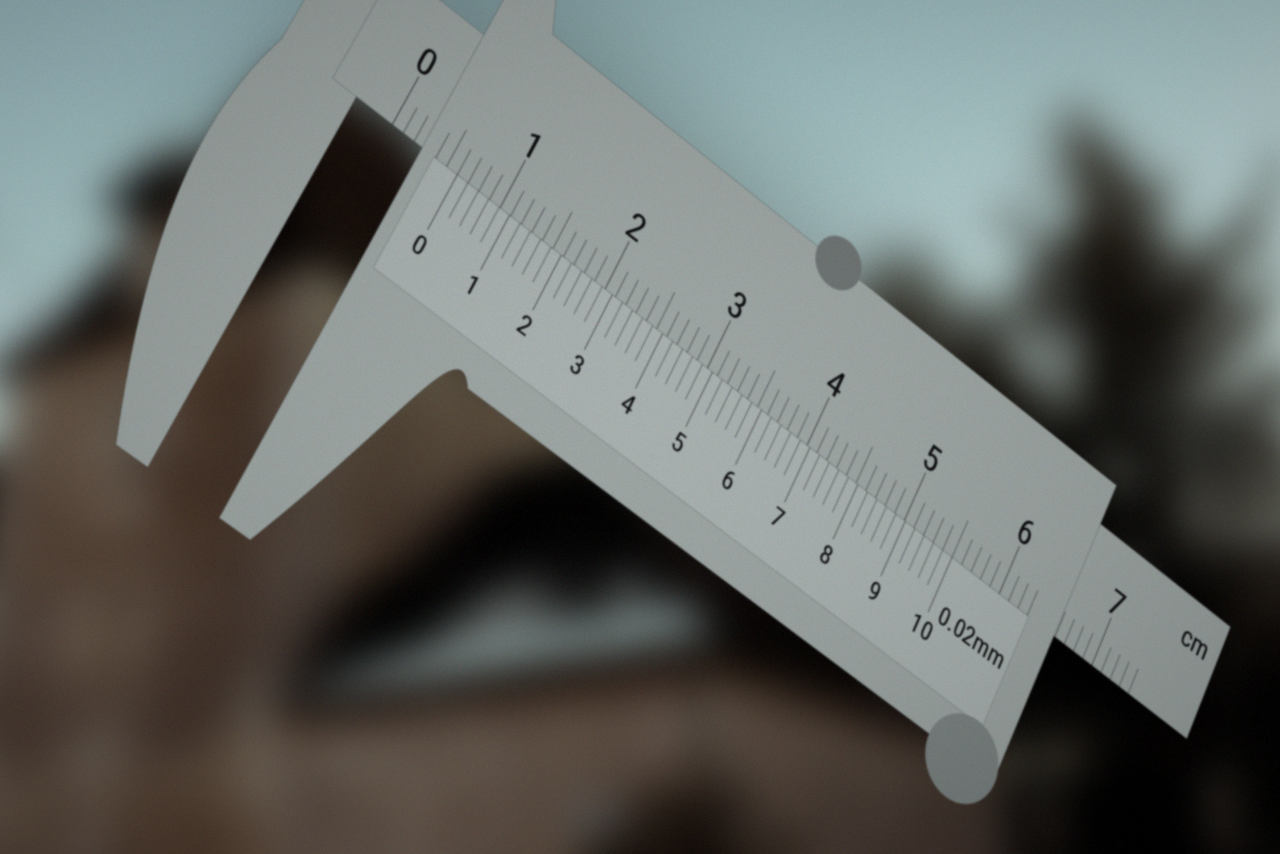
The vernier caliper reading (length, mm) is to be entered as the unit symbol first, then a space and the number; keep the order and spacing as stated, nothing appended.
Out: mm 6.0
